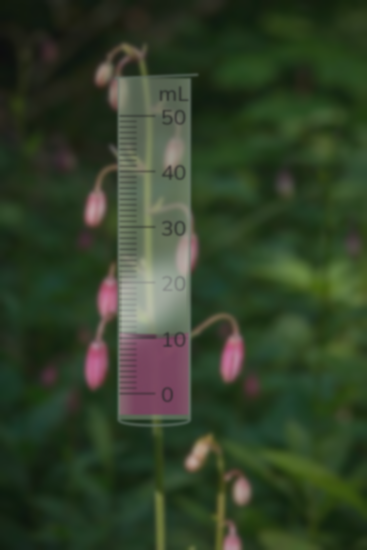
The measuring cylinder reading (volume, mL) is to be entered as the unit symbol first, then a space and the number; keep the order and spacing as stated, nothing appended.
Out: mL 10
